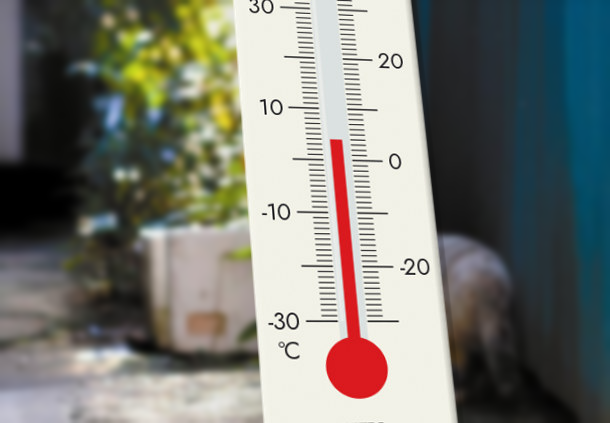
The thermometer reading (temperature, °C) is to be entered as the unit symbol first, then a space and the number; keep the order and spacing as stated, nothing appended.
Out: °C 4
